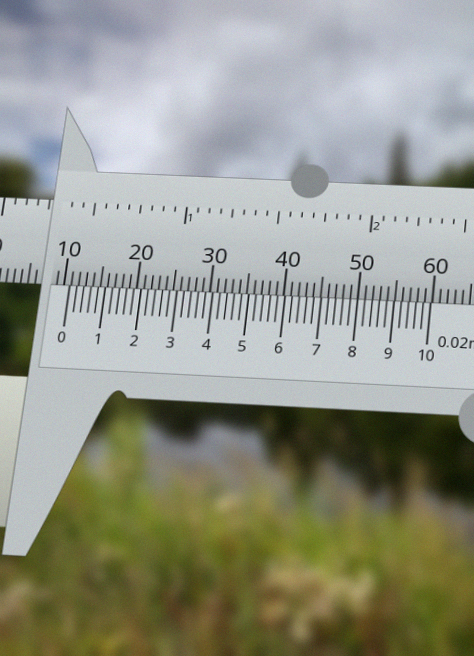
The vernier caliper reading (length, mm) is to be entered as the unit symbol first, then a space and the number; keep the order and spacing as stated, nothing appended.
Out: mm 10.8
